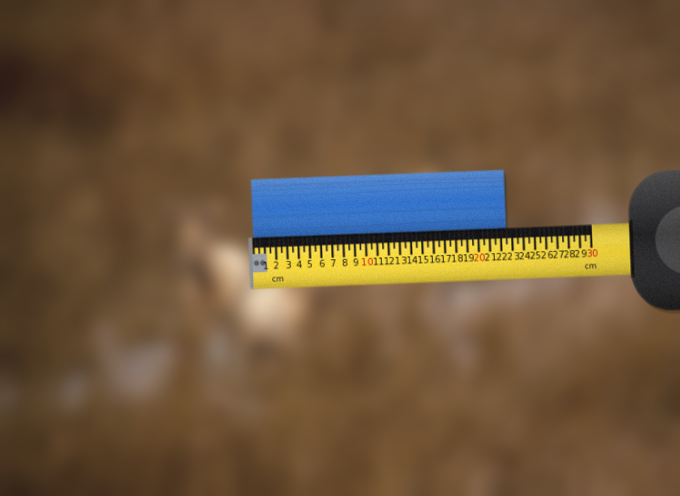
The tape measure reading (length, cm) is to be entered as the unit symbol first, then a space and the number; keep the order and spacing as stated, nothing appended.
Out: cm 22.5
